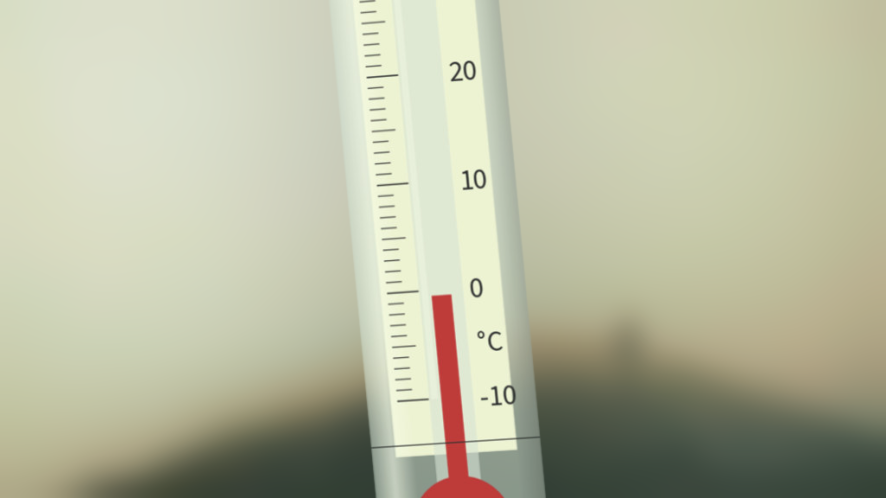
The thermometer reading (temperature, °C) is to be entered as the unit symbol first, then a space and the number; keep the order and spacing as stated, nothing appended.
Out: °C -0.5
